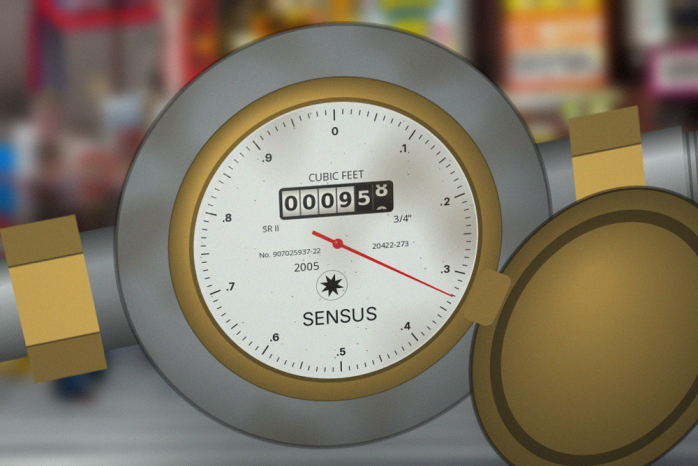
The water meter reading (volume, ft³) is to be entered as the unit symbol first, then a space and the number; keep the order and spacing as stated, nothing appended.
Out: ft³ 958.33
